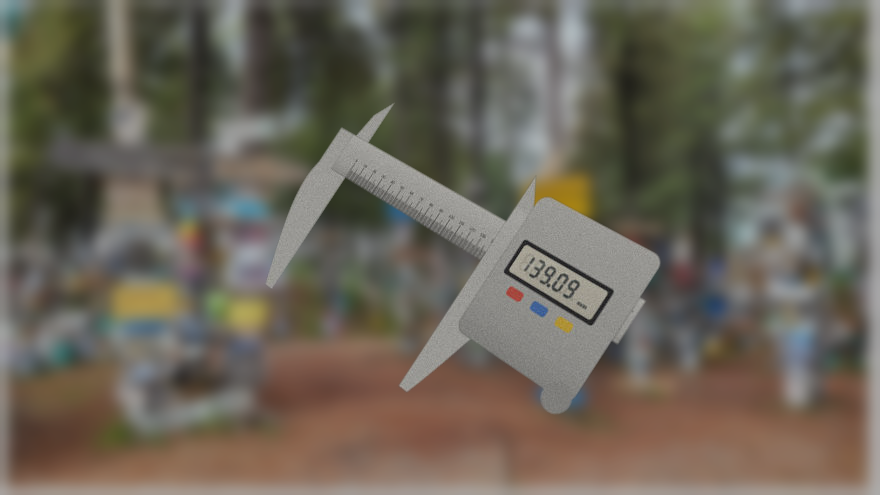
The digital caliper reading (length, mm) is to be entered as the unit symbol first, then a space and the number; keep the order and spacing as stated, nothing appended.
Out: mm 139.09
